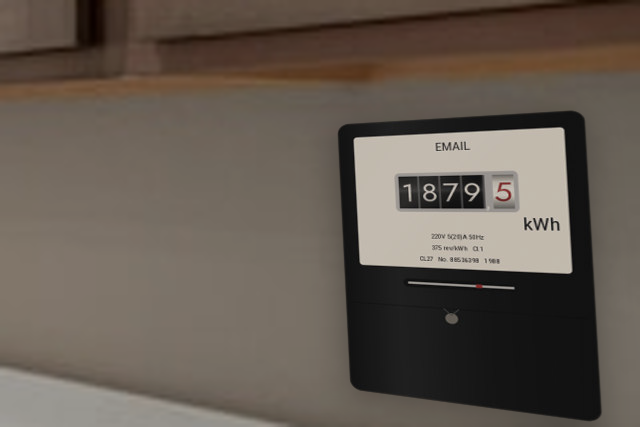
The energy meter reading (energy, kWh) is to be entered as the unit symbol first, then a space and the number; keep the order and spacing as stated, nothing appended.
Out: kWh 1879.5
